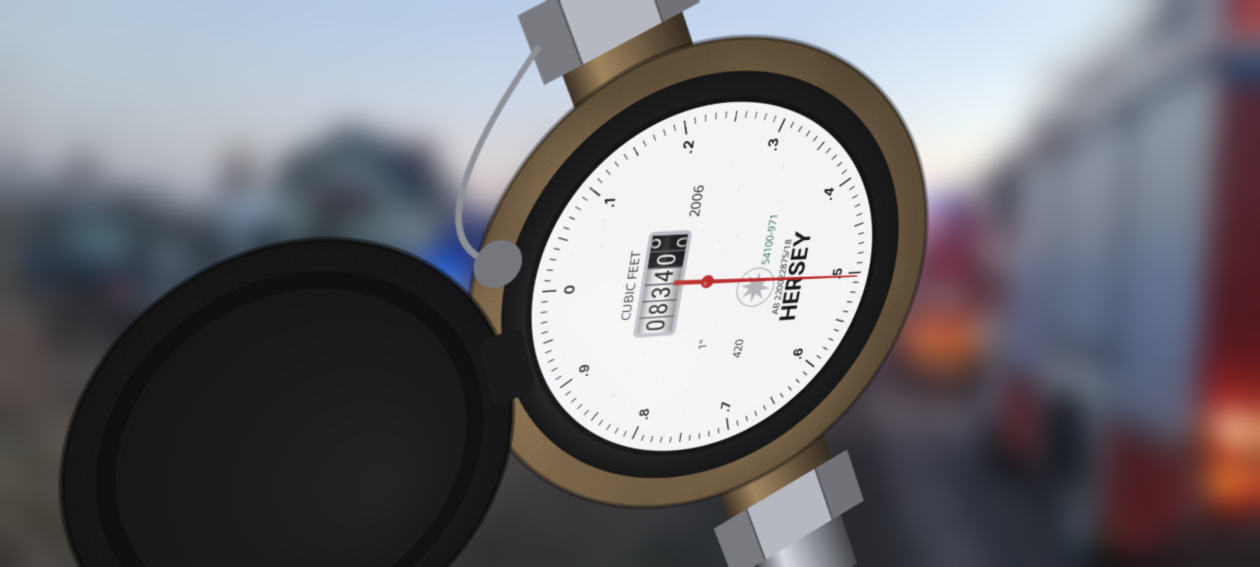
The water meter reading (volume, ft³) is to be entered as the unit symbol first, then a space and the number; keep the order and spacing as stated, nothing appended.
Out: ft³ 83408.50
